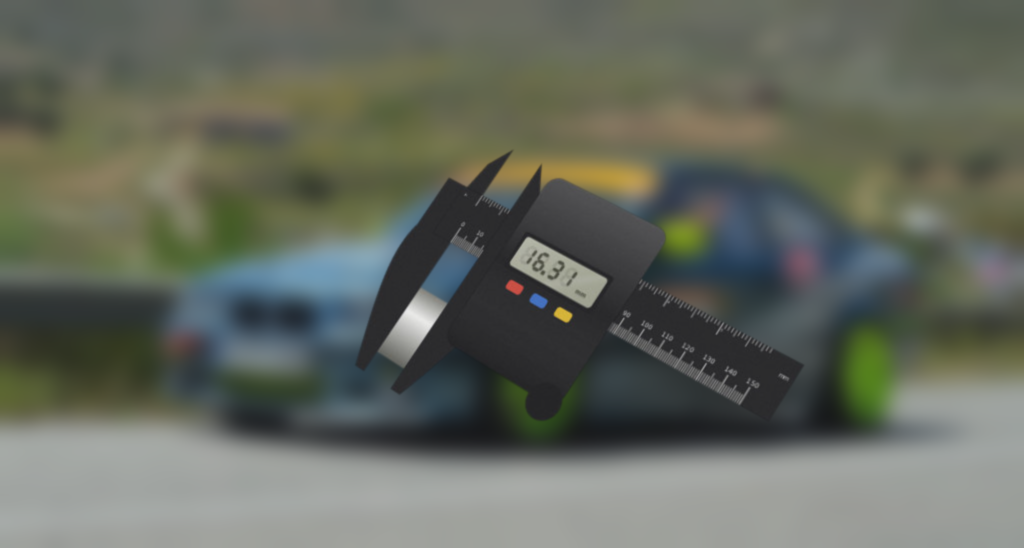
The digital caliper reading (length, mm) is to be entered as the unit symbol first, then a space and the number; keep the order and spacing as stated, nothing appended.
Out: mm 16.31
